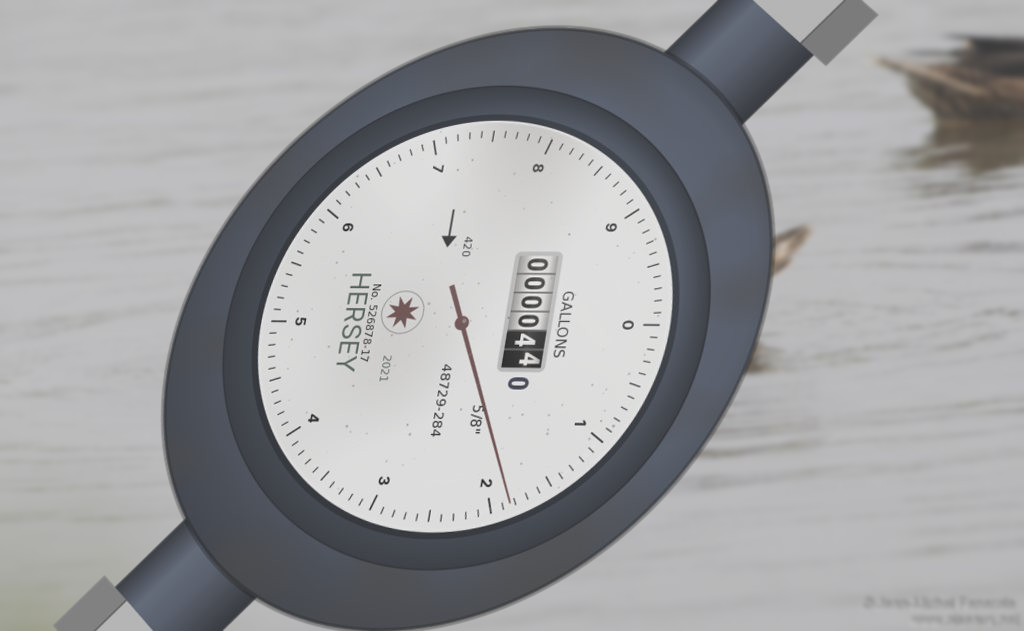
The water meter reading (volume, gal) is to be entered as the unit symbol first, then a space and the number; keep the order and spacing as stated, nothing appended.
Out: gal 441.8
